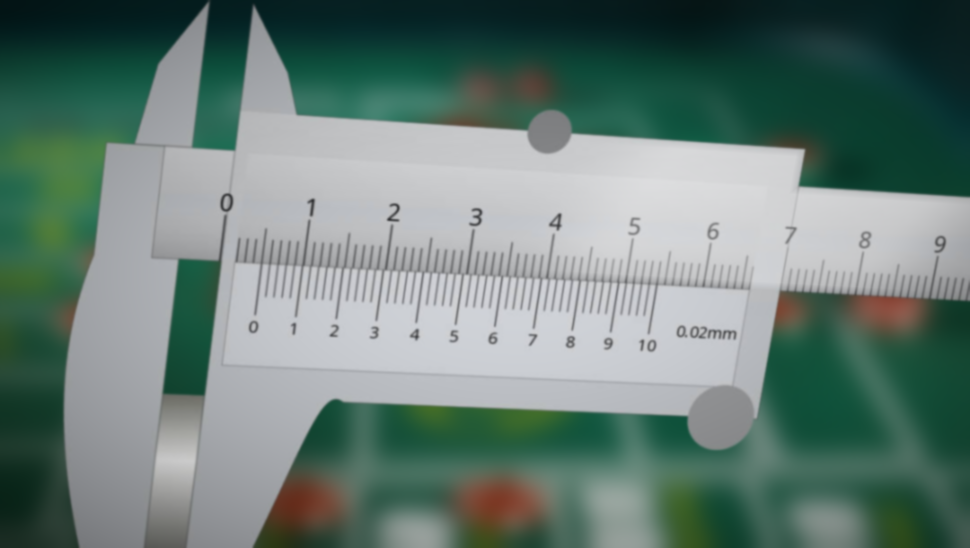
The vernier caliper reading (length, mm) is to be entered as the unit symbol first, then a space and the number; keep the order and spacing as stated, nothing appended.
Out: mm 5.0
